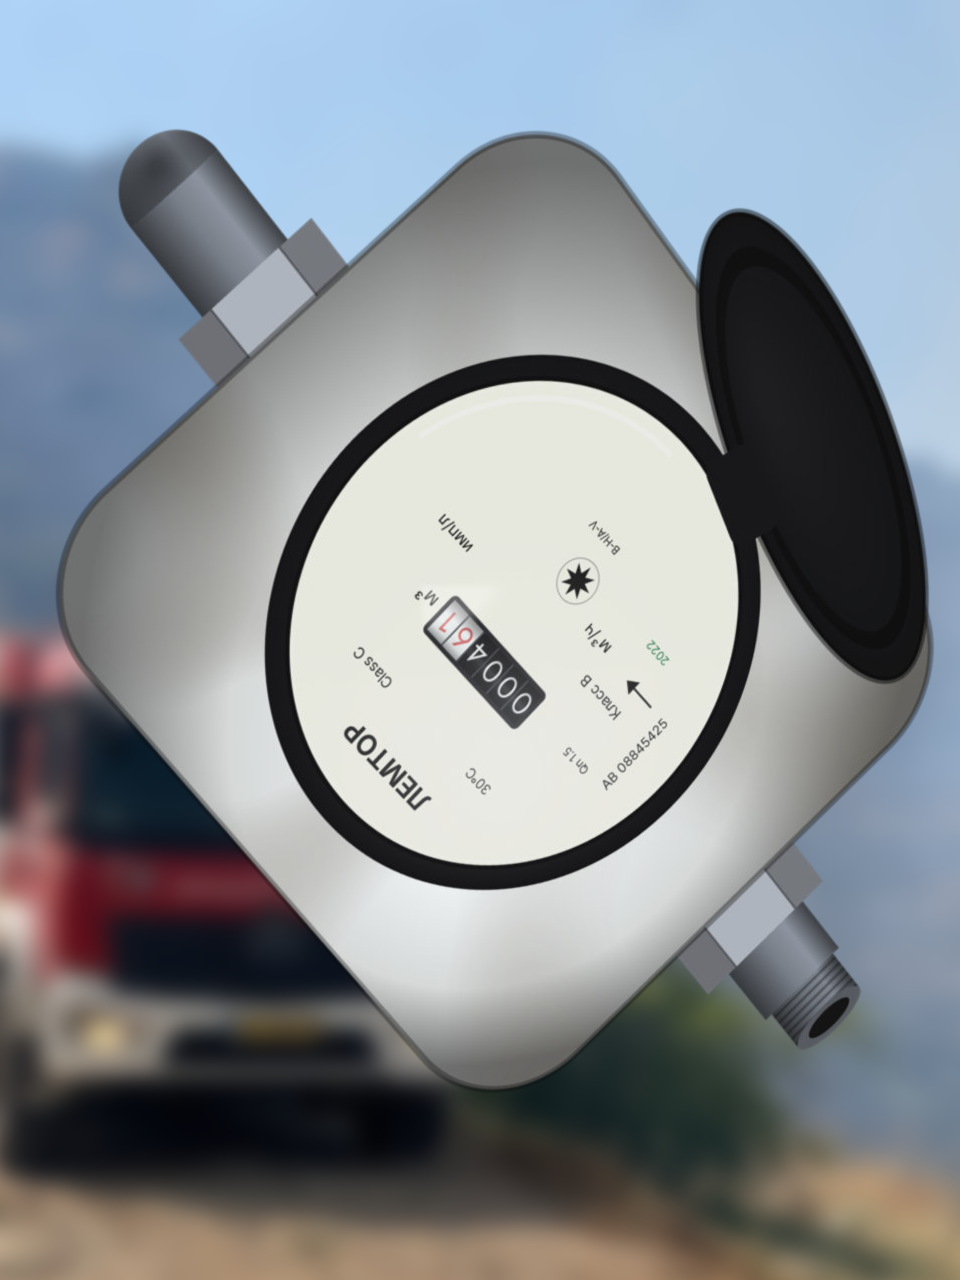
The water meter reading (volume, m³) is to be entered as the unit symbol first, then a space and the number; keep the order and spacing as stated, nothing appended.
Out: m³ 4.61
